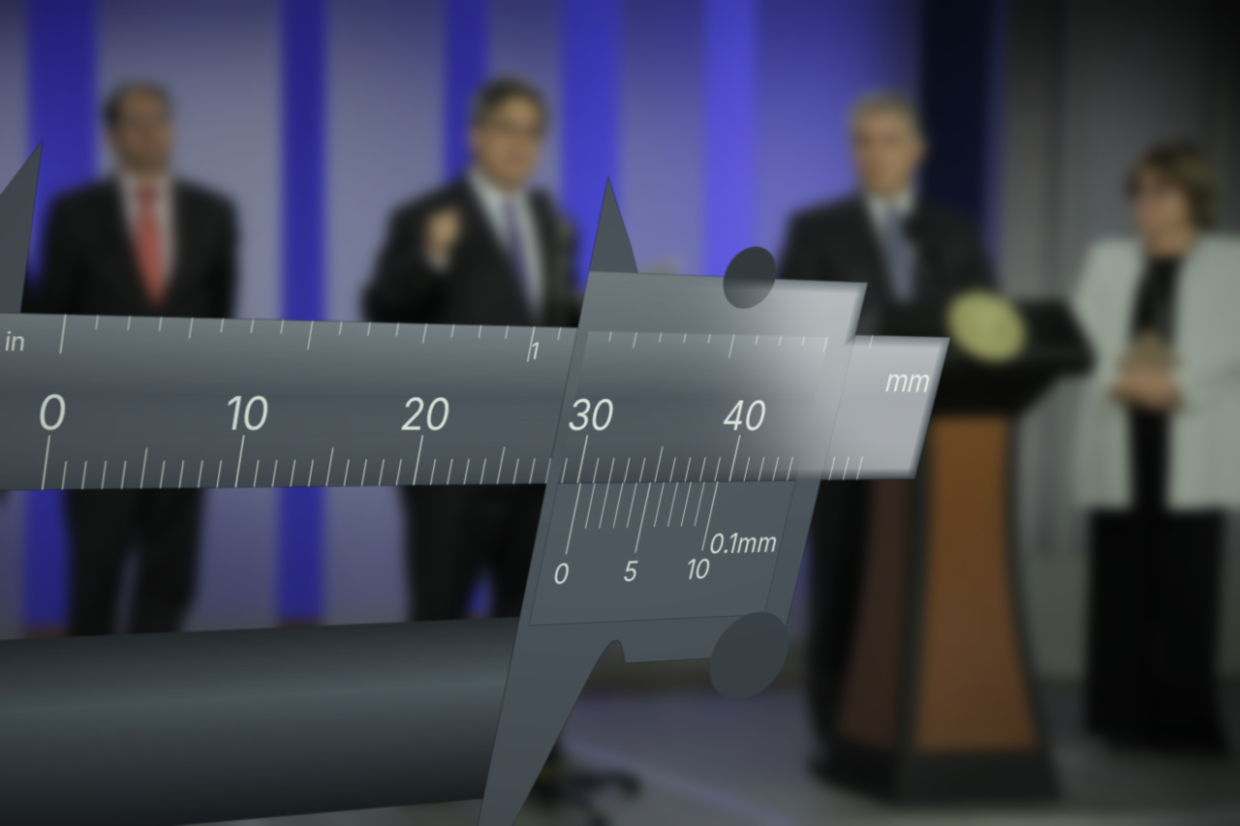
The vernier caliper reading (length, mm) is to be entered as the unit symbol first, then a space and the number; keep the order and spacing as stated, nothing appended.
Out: mm 30.2
